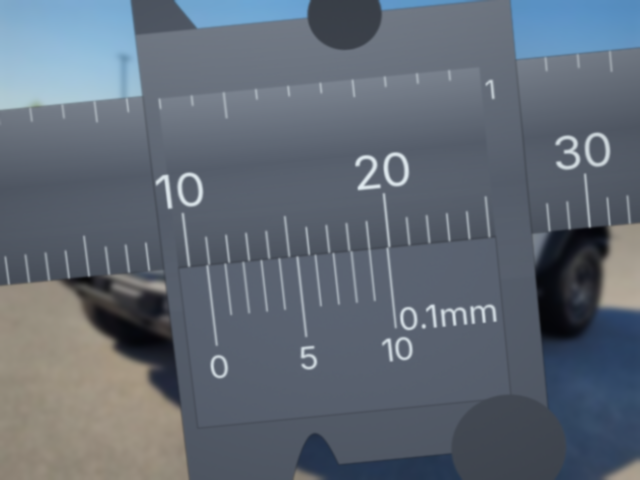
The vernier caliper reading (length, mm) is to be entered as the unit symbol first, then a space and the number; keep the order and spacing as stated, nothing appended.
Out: mm 10.9
